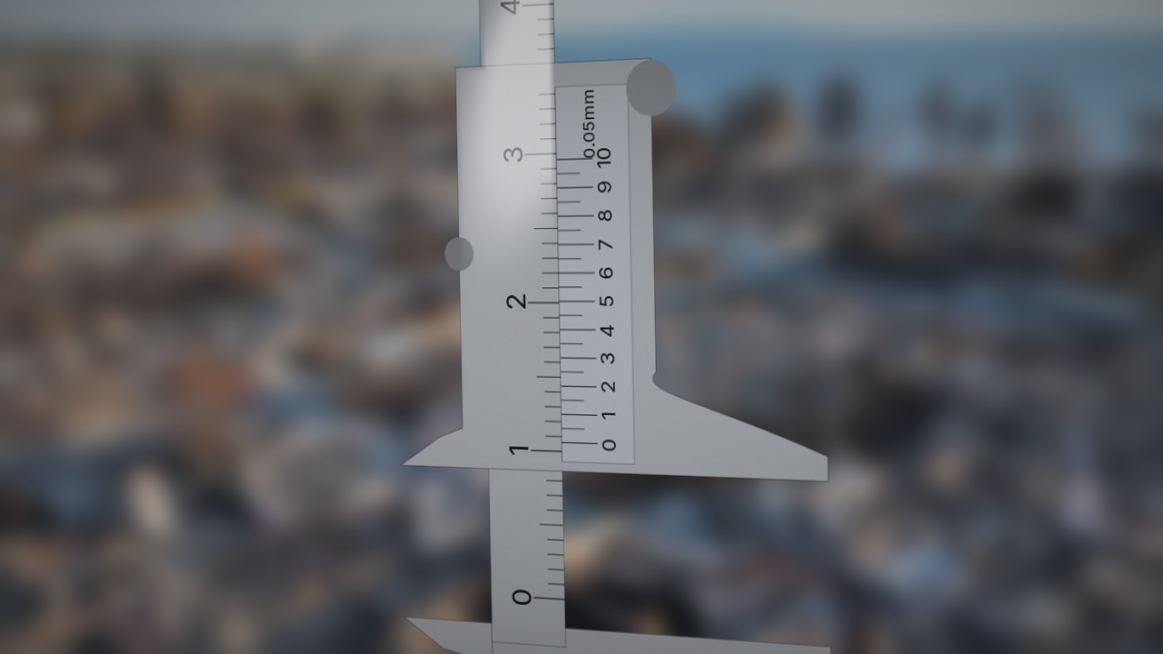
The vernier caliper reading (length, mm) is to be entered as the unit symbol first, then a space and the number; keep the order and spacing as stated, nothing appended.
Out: mm 10.6
